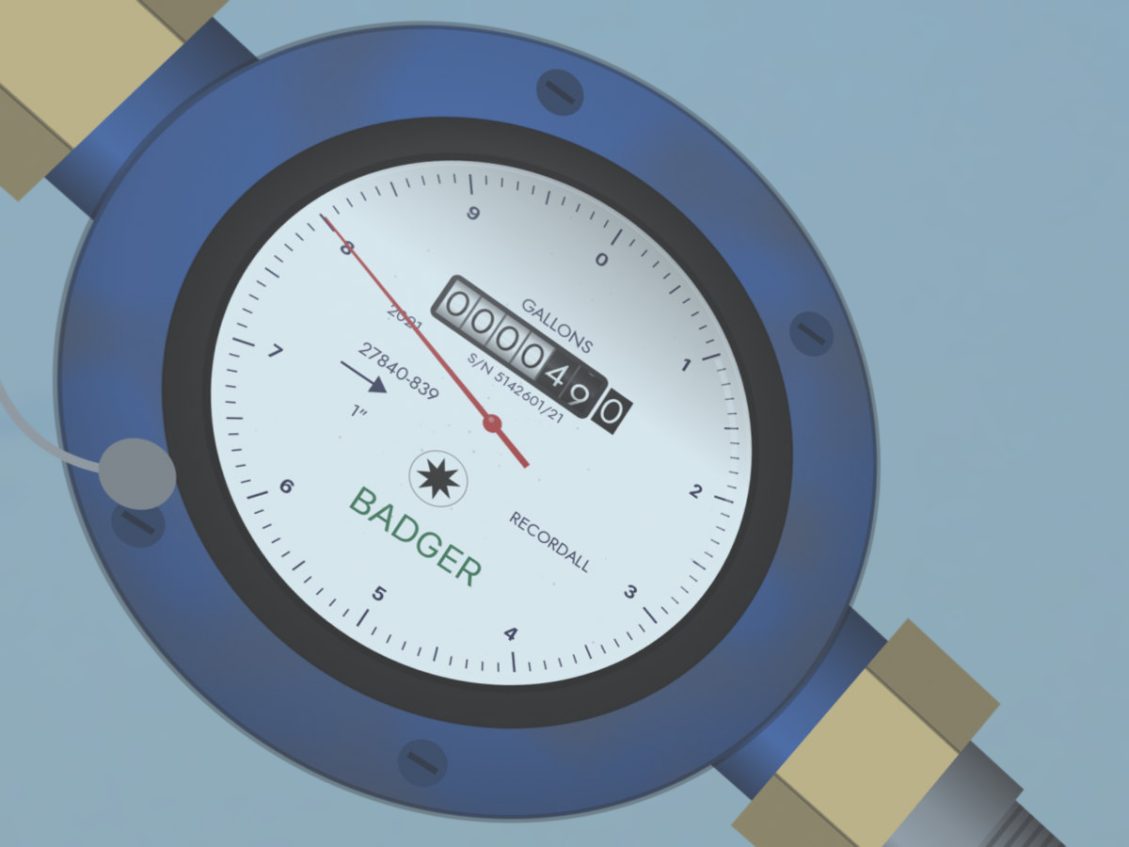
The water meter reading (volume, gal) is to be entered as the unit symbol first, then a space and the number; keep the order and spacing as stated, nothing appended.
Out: gal 488.0
